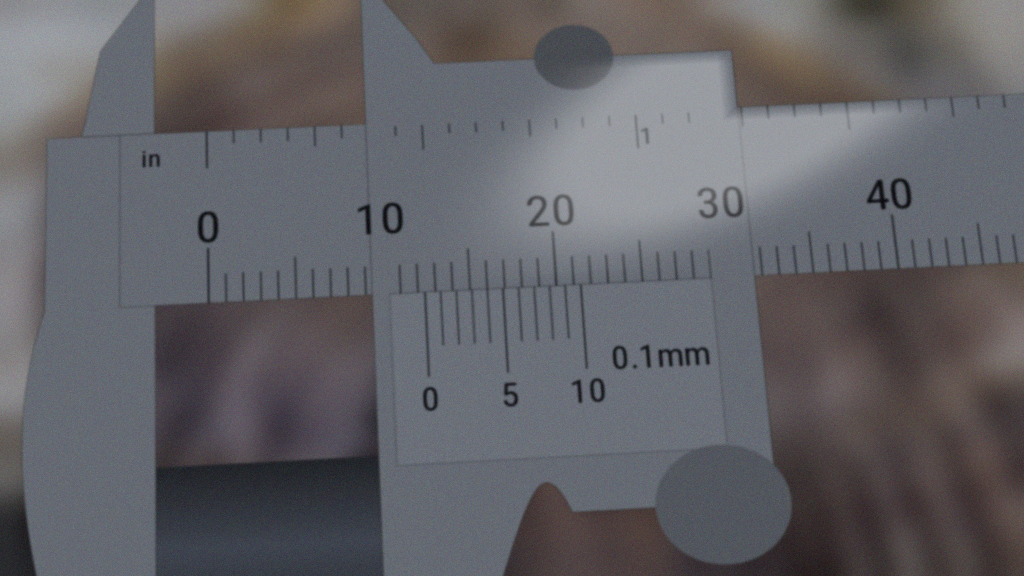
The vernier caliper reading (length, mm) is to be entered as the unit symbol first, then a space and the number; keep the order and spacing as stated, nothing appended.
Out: mm 12.4
